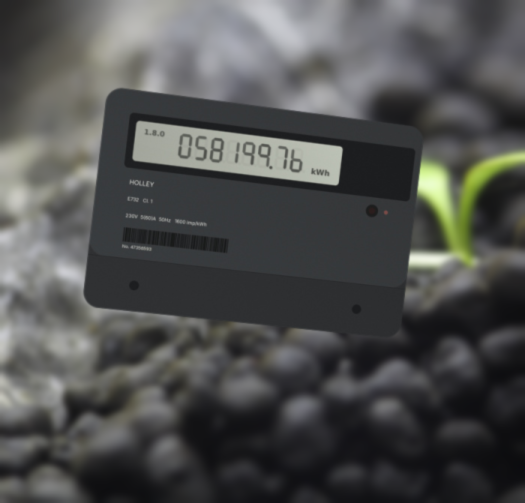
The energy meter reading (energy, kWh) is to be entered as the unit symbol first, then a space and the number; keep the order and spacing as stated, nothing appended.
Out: kWh 58199.76
